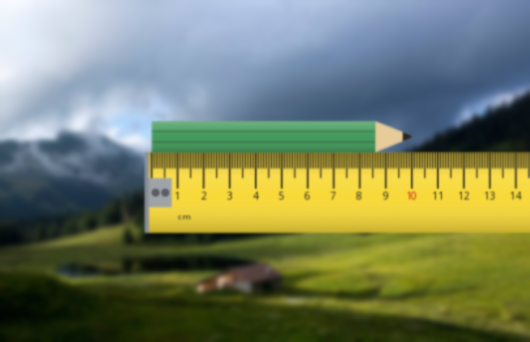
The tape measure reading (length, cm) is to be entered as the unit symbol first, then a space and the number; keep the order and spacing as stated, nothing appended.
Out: cm 10
